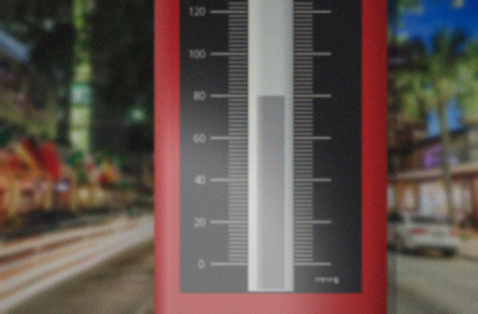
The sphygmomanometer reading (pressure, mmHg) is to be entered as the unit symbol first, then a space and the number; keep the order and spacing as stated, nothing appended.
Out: mmHg 80
